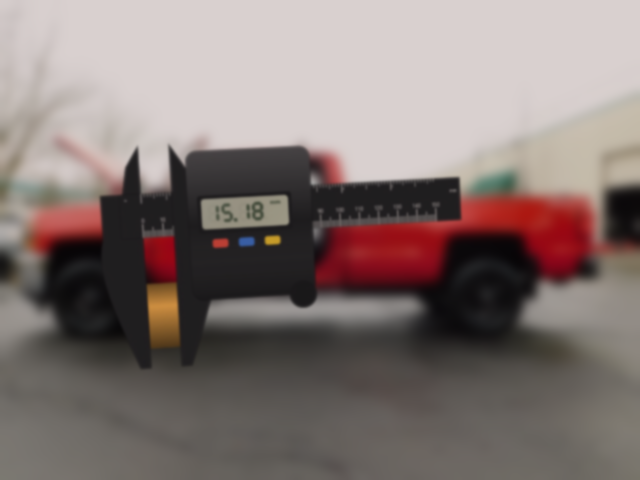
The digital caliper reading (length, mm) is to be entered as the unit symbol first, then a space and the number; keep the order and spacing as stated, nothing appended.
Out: mm 15.18
